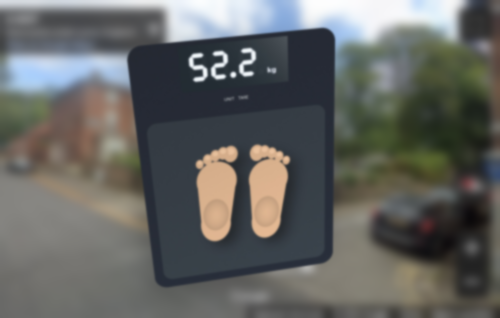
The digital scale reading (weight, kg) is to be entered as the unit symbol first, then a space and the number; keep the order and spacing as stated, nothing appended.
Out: kg 52.2
